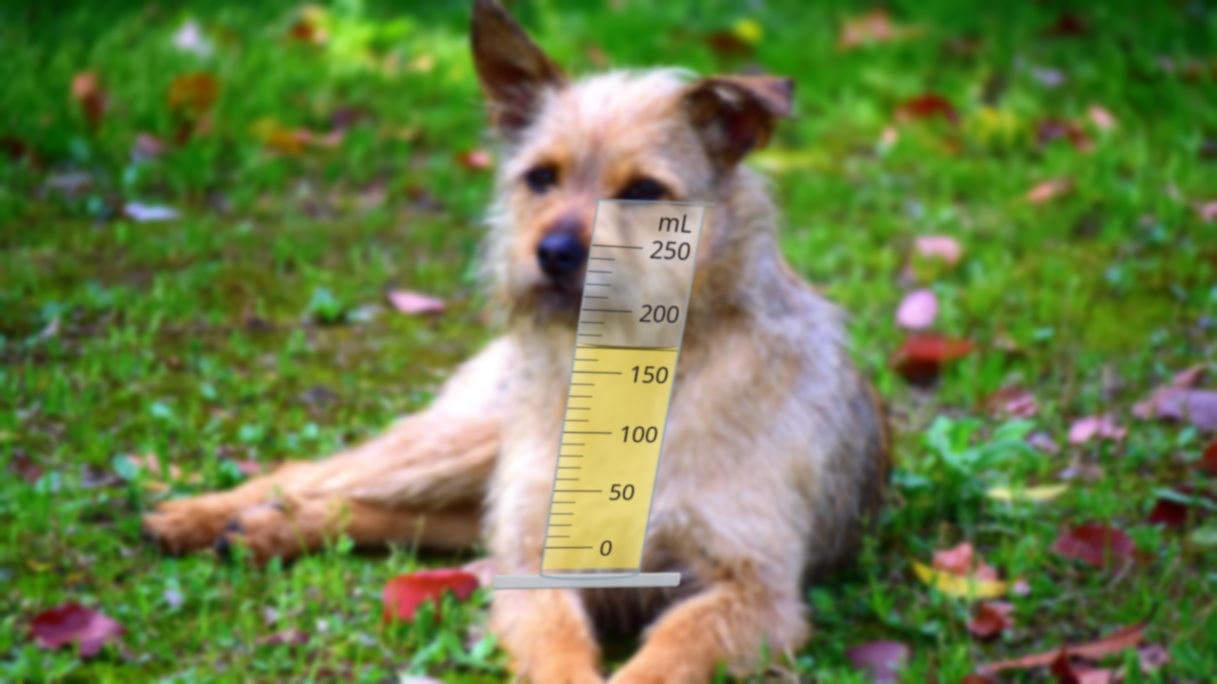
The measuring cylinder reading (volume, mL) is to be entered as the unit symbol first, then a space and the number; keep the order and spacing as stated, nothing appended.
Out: mL 170
